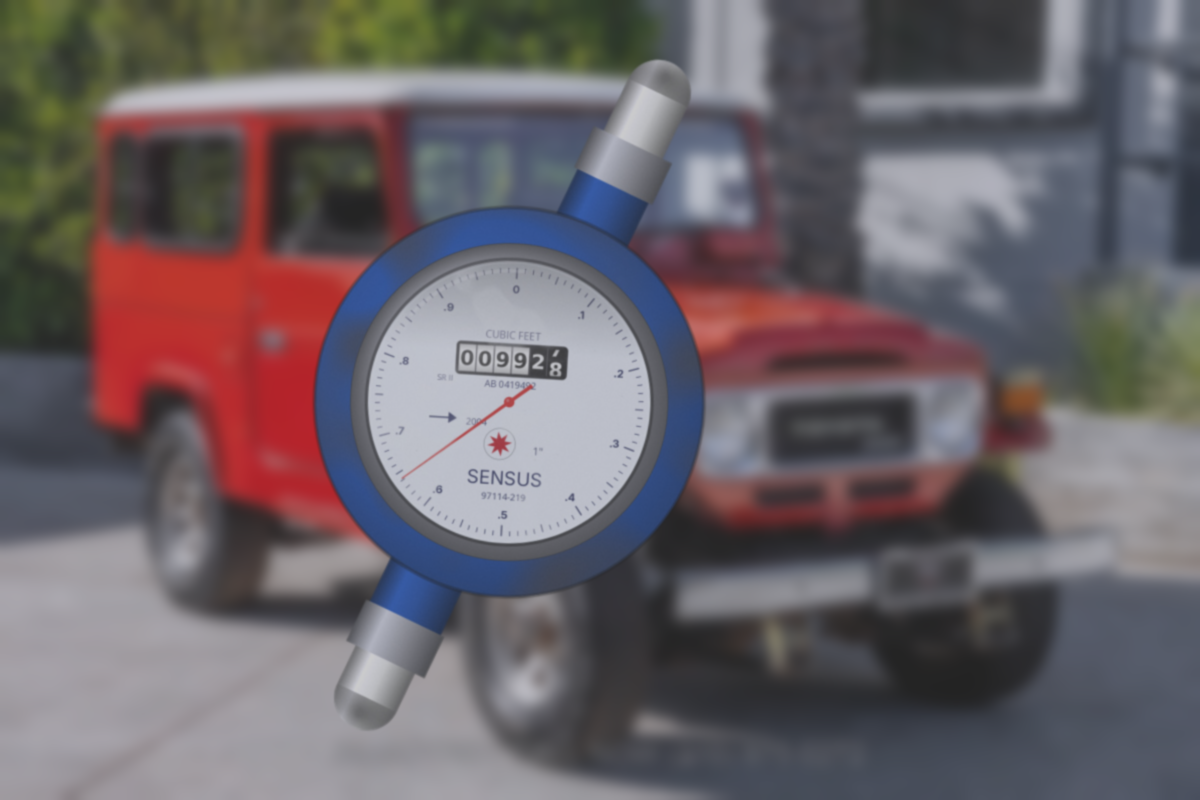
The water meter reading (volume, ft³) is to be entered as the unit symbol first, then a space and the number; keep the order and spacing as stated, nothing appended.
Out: ft³ 9927.64
